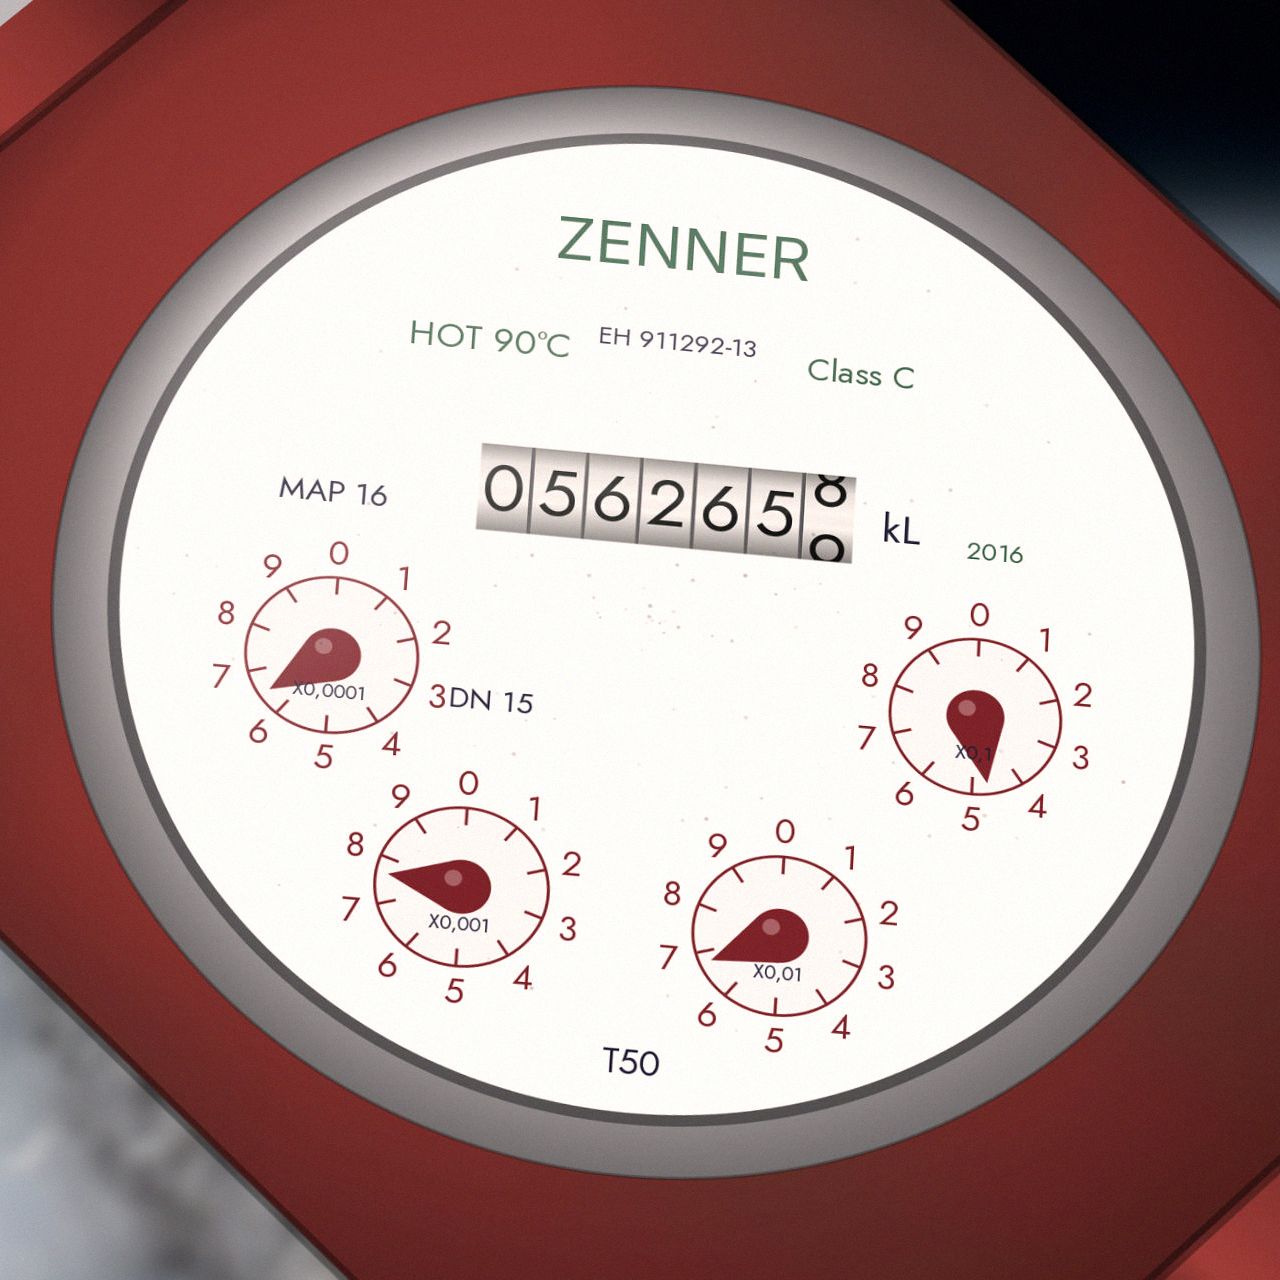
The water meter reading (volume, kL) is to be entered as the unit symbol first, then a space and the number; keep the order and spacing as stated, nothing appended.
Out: kL 562658.4676
